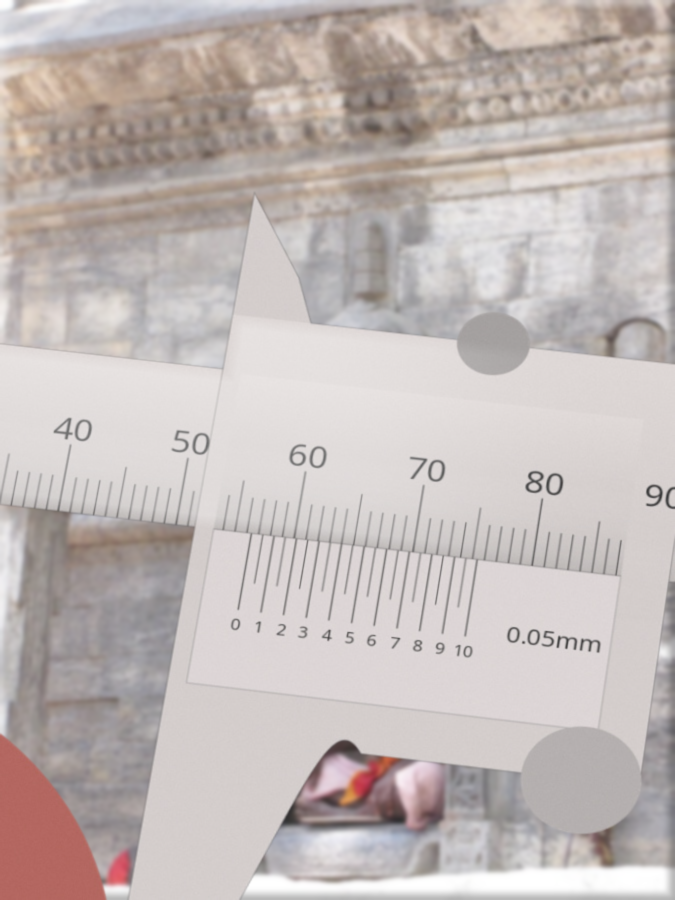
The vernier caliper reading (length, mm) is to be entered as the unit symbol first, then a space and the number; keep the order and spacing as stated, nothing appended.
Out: mm 56.4
